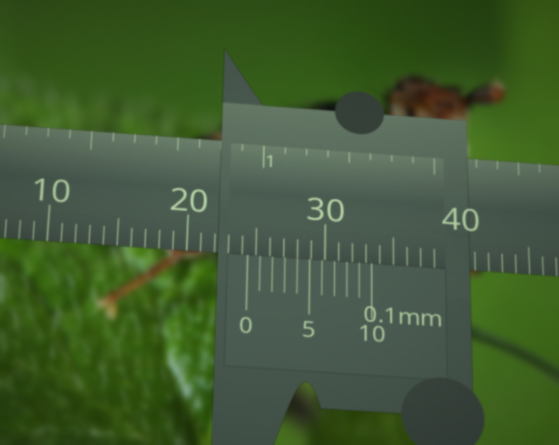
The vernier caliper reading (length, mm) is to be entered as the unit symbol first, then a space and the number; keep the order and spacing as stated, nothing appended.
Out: mm 24.4
